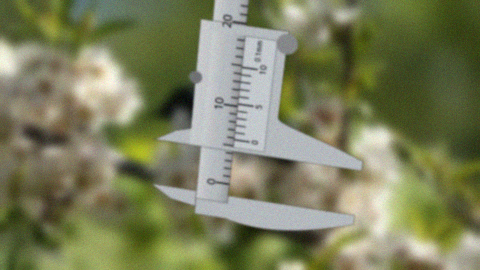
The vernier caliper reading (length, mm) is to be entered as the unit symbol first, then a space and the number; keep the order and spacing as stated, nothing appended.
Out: mm 5.8
